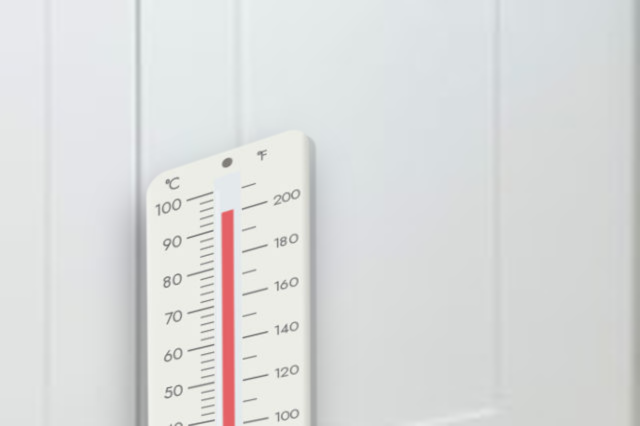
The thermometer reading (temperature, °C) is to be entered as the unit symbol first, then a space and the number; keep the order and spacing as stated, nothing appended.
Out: °C 94
